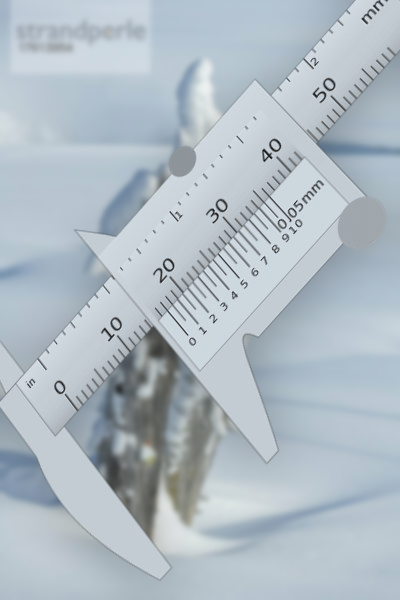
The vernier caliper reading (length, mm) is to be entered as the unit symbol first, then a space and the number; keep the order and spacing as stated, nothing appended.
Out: mm 17.0
